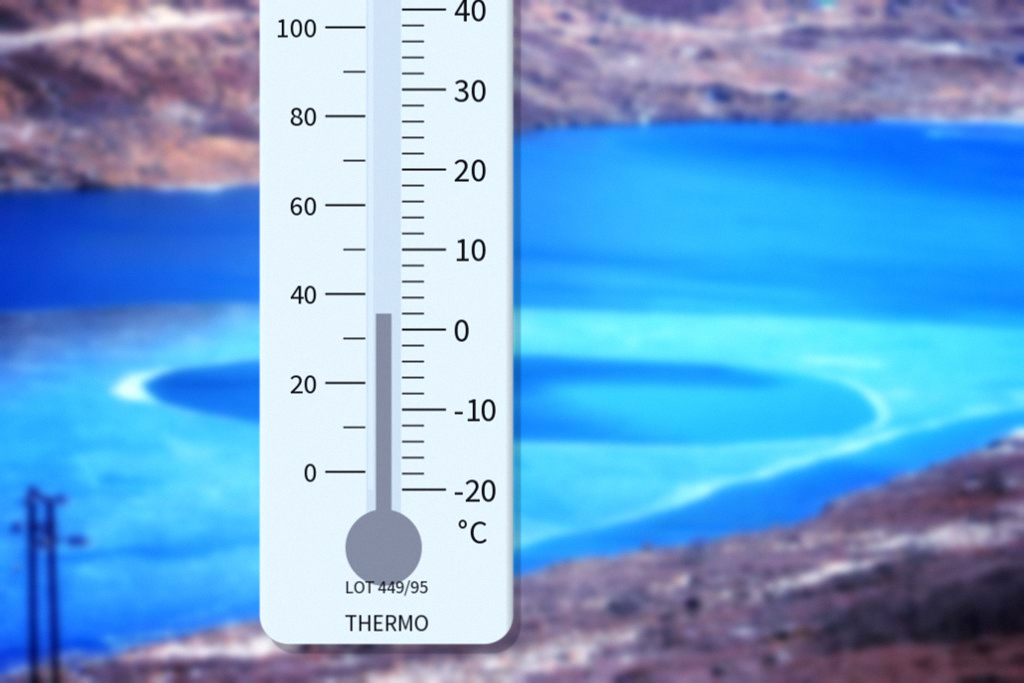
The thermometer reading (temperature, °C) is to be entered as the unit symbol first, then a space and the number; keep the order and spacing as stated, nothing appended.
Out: °C 2
